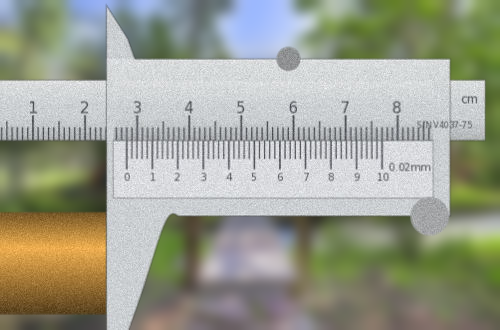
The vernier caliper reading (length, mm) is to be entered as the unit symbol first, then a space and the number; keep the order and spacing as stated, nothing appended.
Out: mm 28.0
